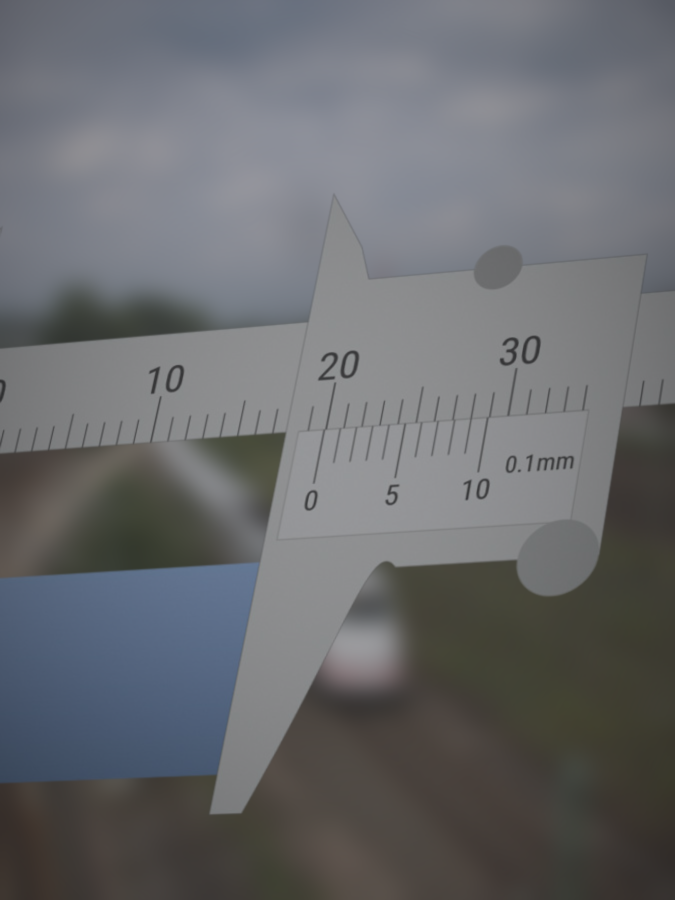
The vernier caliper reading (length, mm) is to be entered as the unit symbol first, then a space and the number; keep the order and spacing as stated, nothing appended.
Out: mm 19.9
